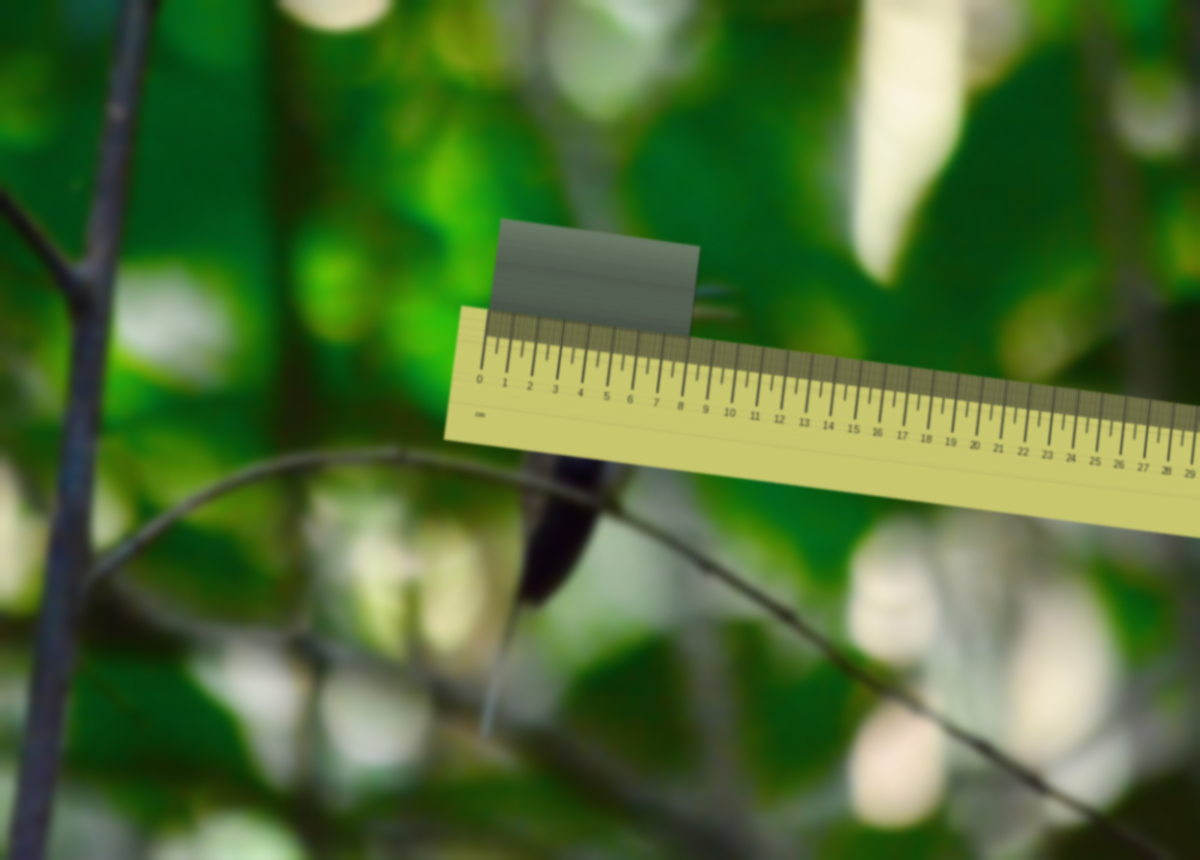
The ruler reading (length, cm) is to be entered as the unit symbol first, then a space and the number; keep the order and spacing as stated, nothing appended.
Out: cm 8
